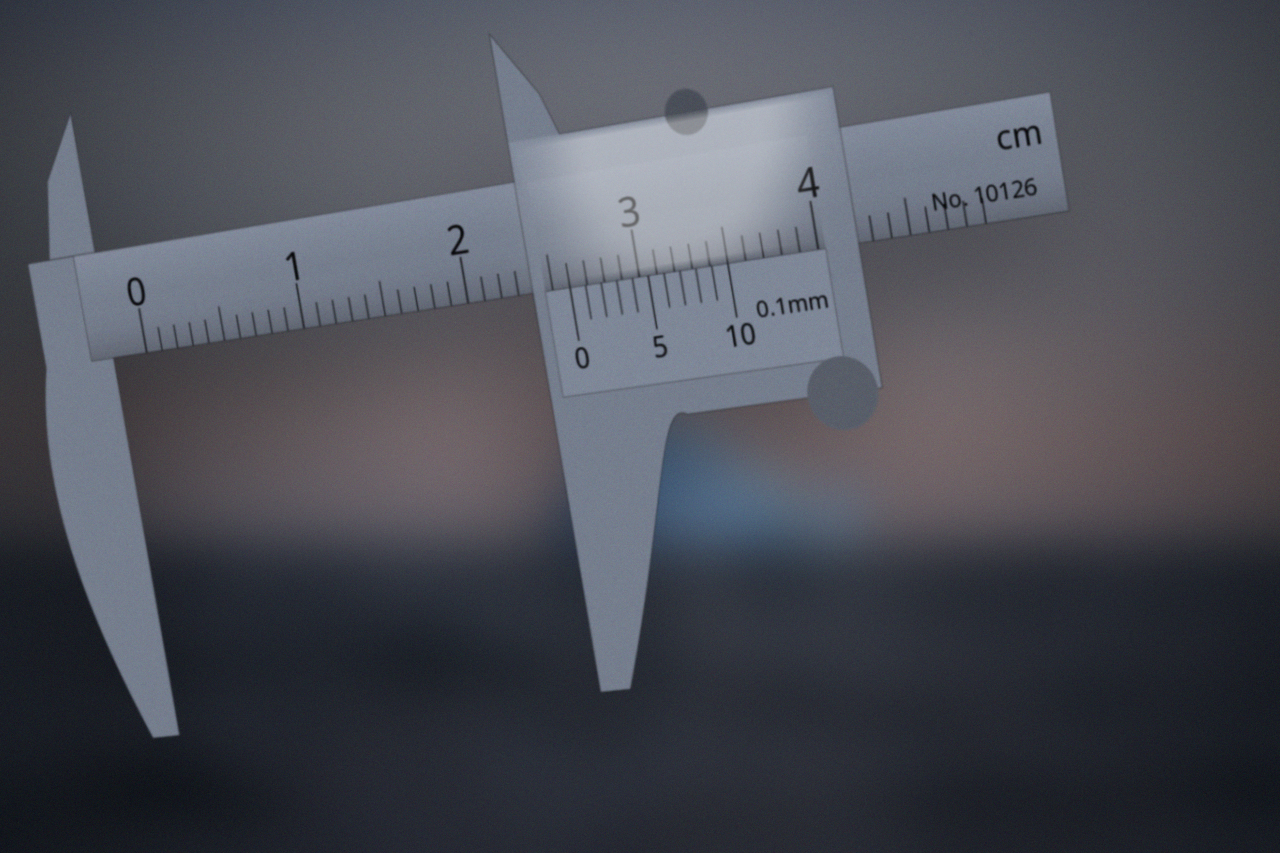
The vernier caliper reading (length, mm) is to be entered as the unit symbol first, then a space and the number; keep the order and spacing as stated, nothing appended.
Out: mm 26.0
